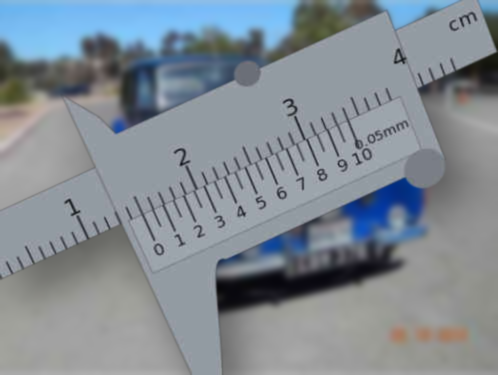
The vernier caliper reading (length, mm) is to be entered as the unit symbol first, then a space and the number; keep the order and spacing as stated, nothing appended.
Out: mm 15.0
